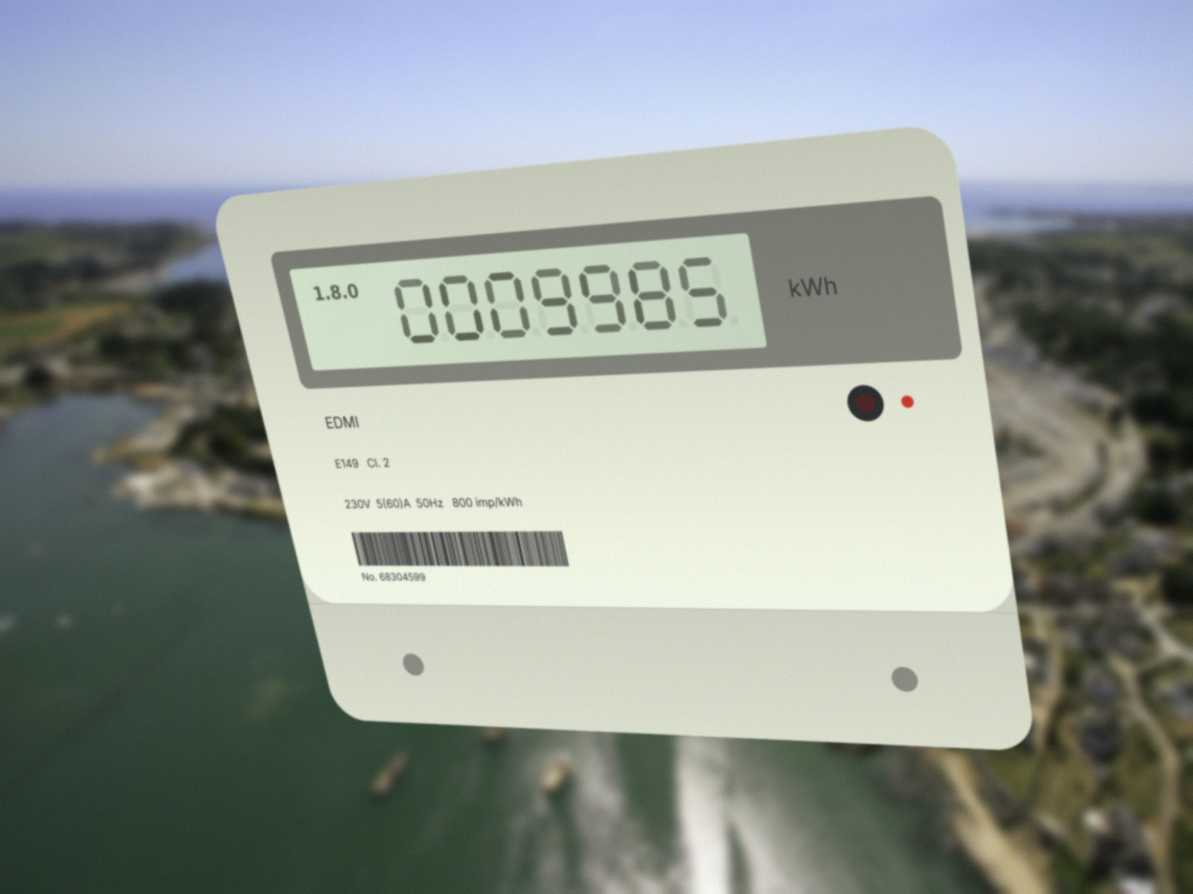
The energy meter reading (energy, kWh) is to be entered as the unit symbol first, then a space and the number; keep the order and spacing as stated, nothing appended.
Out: kWh 9985
